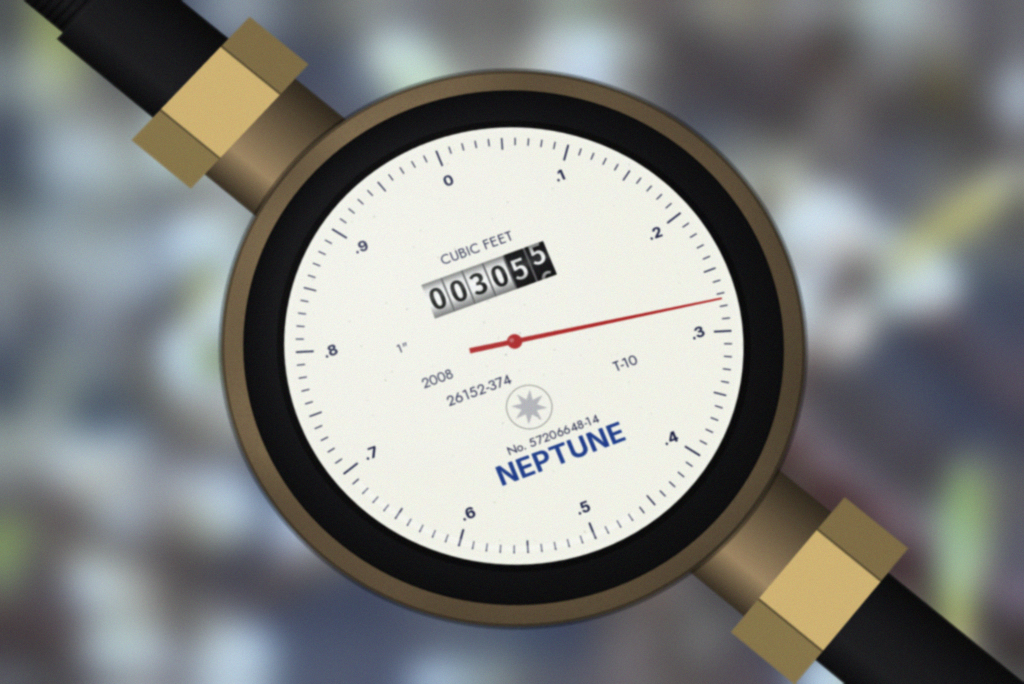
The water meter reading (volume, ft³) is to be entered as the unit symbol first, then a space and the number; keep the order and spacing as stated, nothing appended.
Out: ft³ 3055.27
